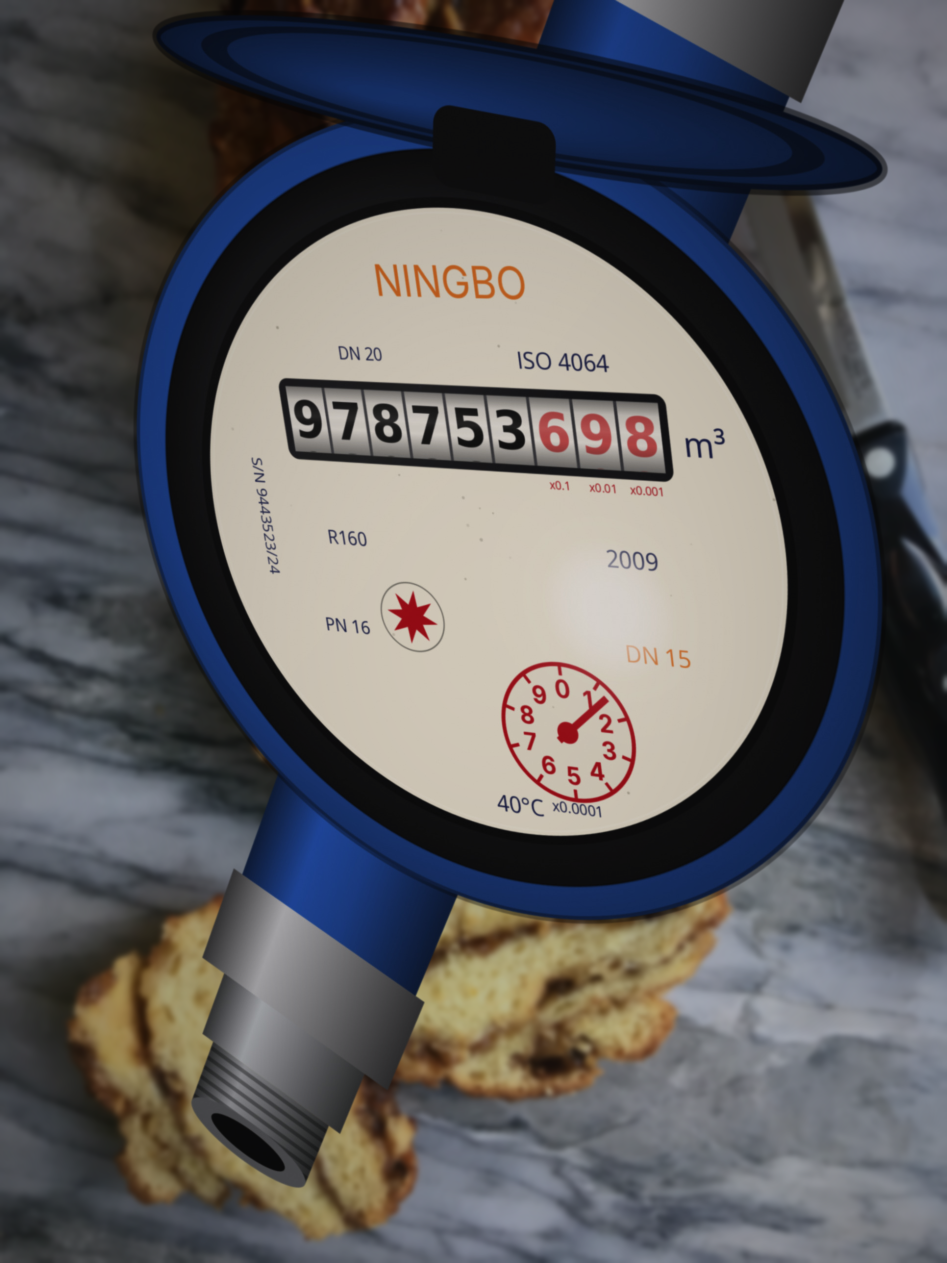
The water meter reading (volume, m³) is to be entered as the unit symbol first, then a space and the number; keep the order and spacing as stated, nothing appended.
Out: m³ 978753.6981
